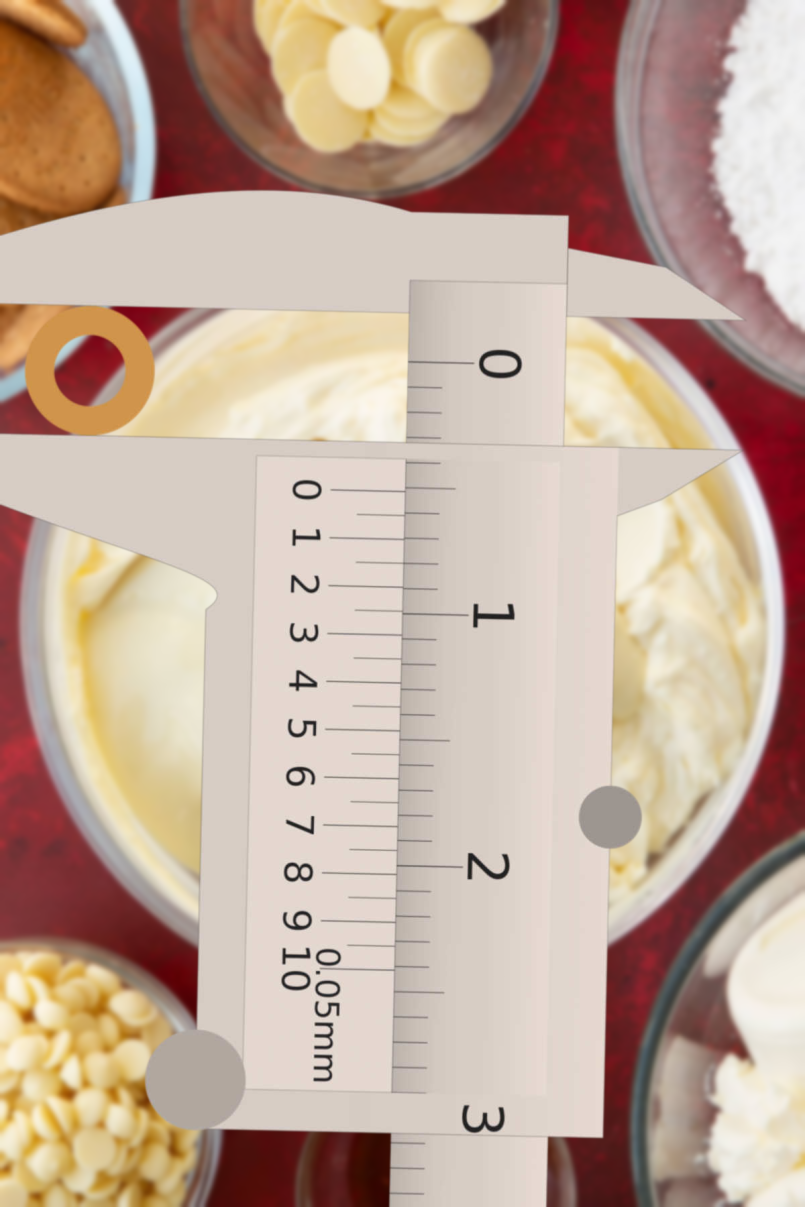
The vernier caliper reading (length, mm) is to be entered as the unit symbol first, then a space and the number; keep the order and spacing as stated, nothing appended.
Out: mm 5.15
